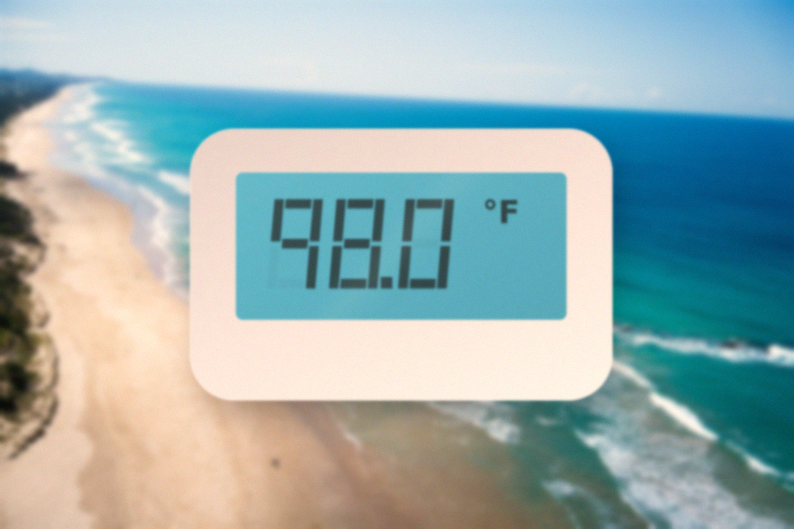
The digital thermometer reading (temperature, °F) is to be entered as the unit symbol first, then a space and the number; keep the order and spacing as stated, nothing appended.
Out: °F 98.0
